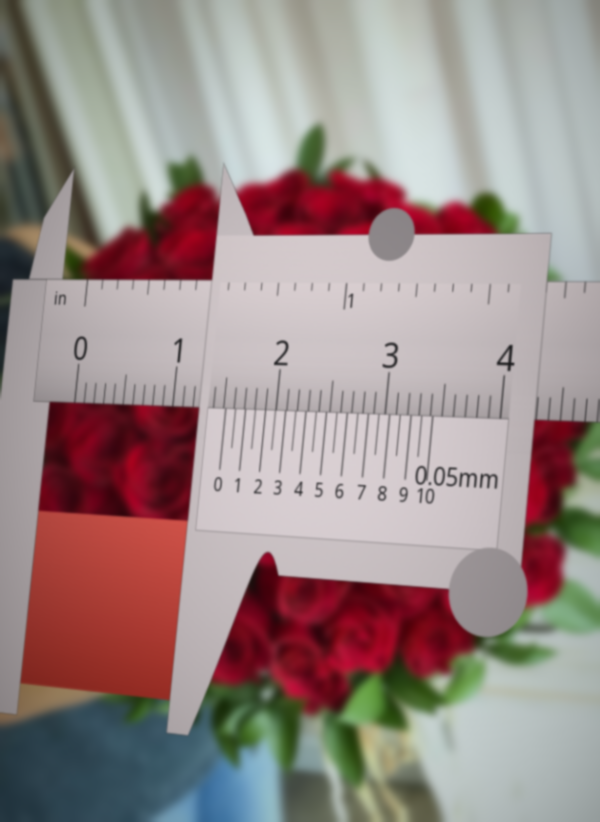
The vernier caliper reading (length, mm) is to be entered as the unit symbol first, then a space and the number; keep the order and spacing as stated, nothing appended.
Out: mm 15.2
